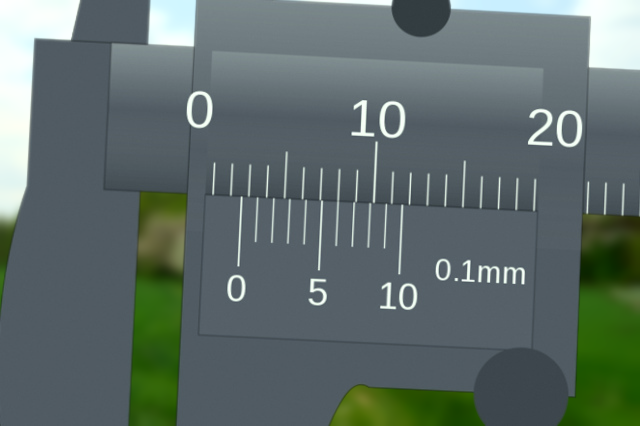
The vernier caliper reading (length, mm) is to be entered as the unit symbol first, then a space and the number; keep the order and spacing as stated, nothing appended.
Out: mm 2.6
